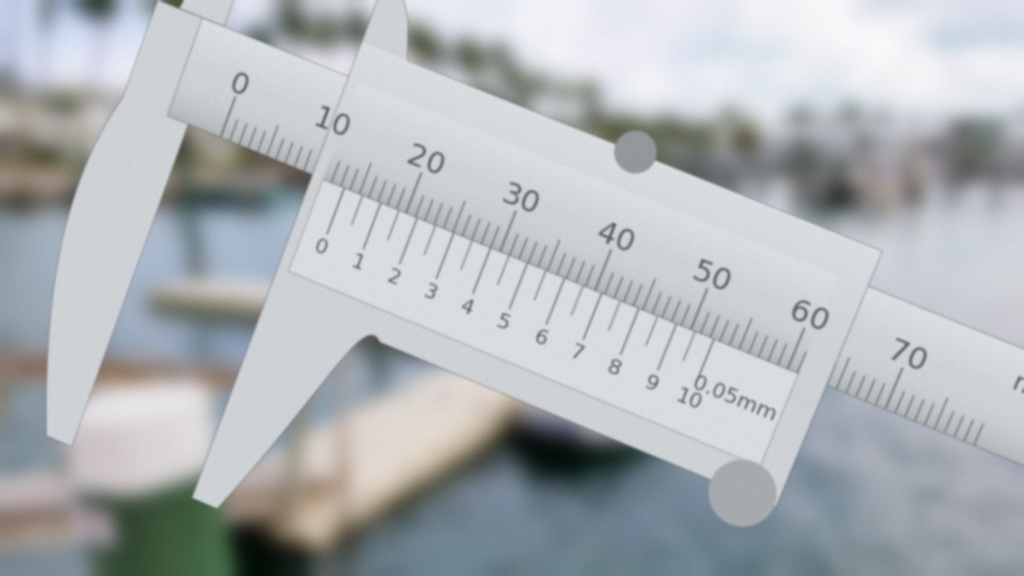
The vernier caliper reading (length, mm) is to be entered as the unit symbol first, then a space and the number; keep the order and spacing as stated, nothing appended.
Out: mm 13.4
